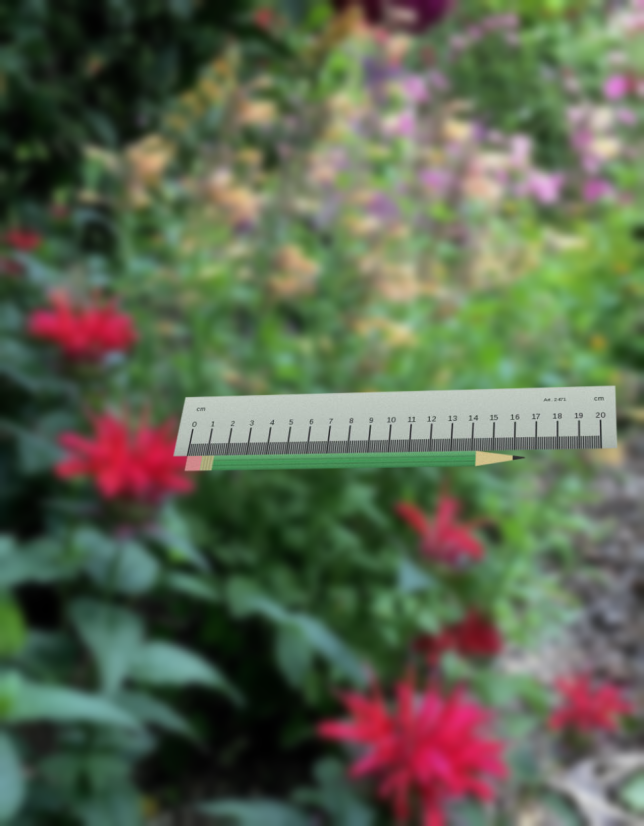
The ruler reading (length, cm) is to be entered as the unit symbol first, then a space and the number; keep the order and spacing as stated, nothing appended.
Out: cm 16.5
